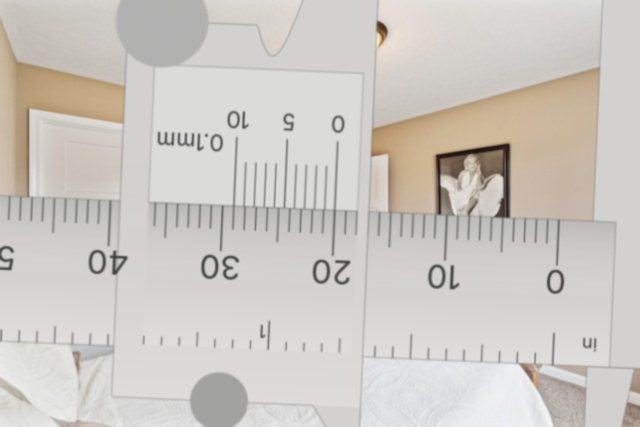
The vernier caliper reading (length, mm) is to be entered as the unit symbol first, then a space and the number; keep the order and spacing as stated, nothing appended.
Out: mm 20.0
